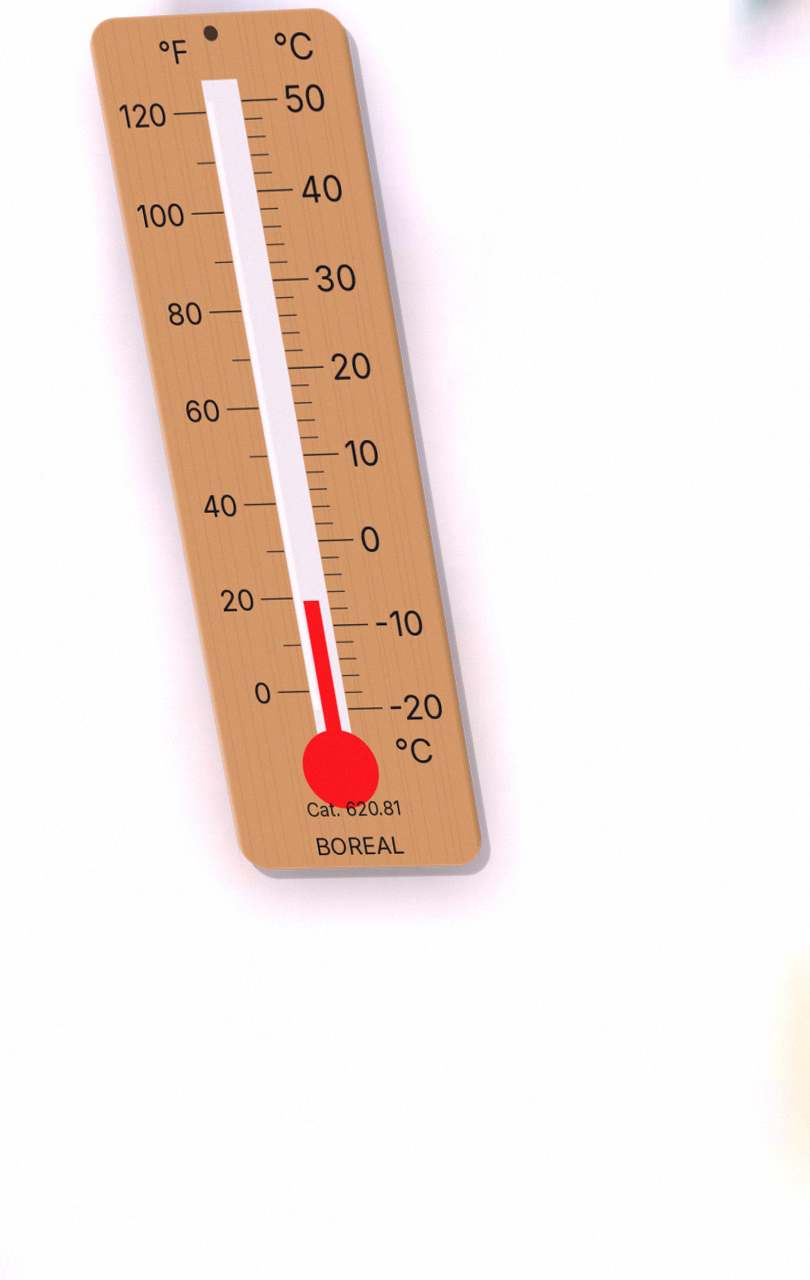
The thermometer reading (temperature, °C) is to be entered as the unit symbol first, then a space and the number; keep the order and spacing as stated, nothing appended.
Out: °C -7
